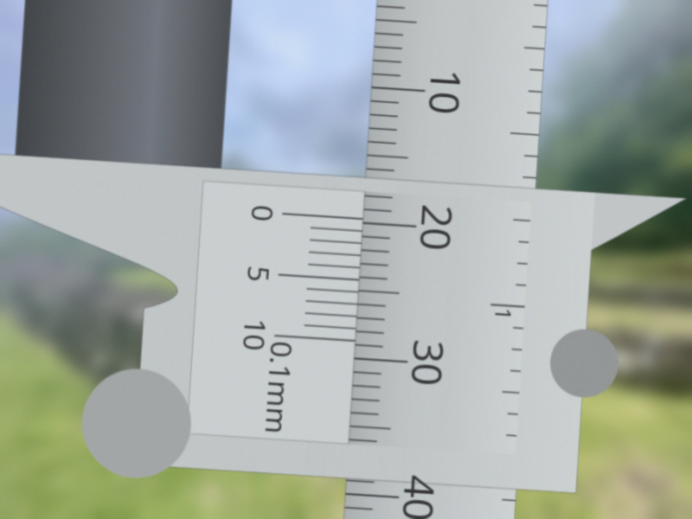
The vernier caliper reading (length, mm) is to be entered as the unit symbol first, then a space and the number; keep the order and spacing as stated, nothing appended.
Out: mm 19.7
